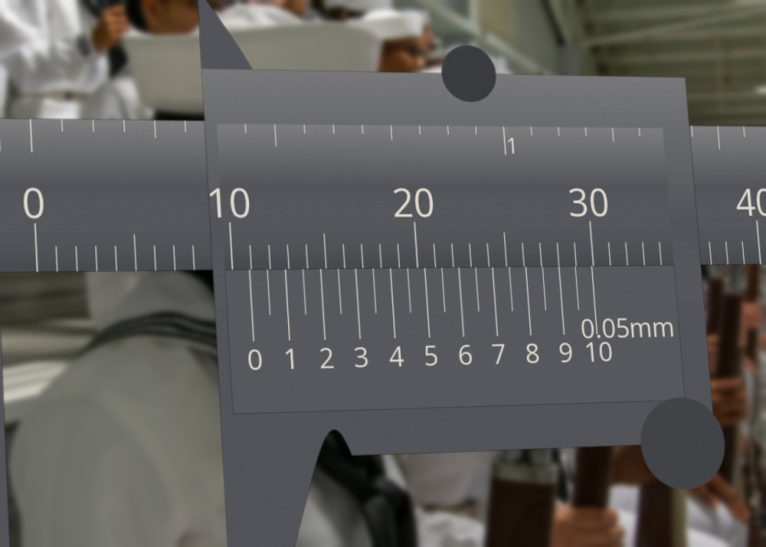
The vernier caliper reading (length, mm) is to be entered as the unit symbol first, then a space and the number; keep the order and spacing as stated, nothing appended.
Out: mm 10.9
